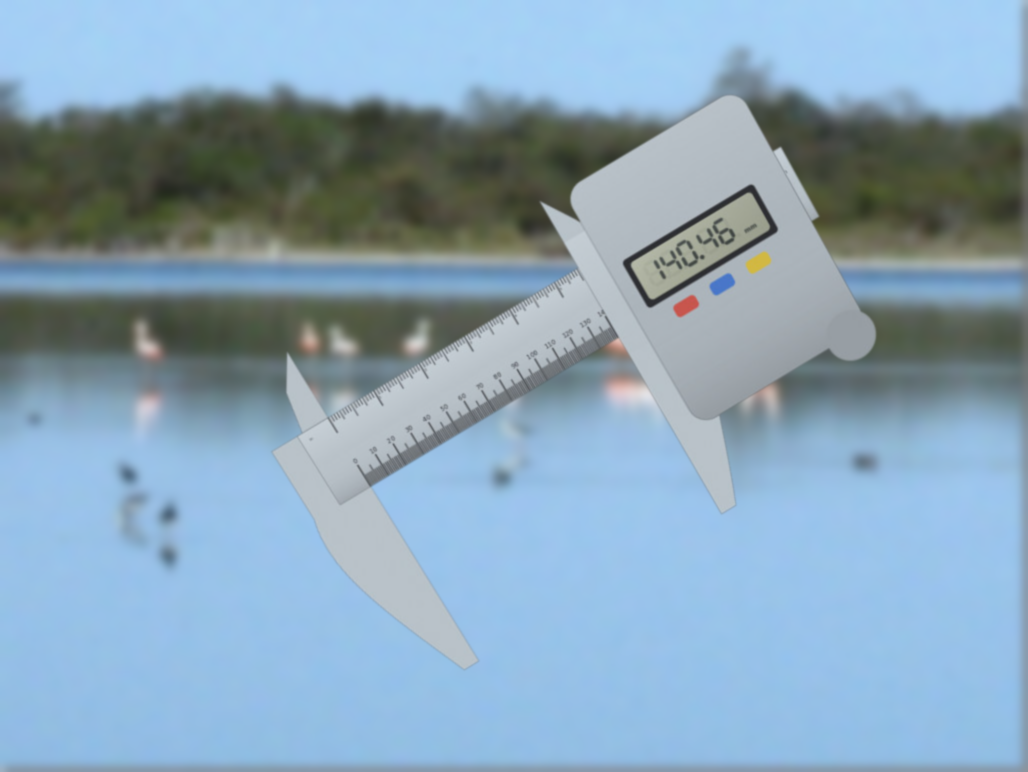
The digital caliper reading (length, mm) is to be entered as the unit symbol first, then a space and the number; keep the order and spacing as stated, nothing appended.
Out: mm 140.46
